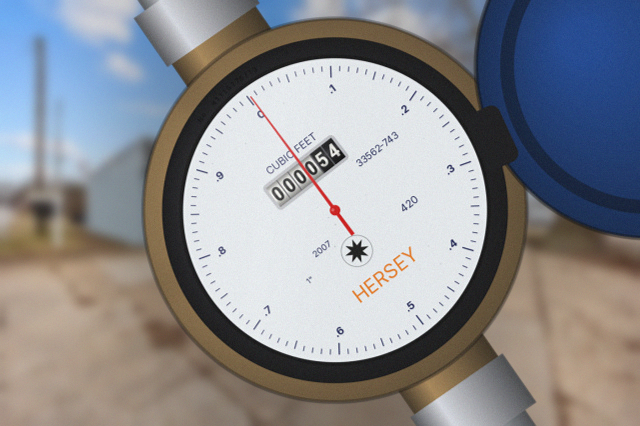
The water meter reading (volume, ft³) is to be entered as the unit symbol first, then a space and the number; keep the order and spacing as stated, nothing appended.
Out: ft³ 54.00
